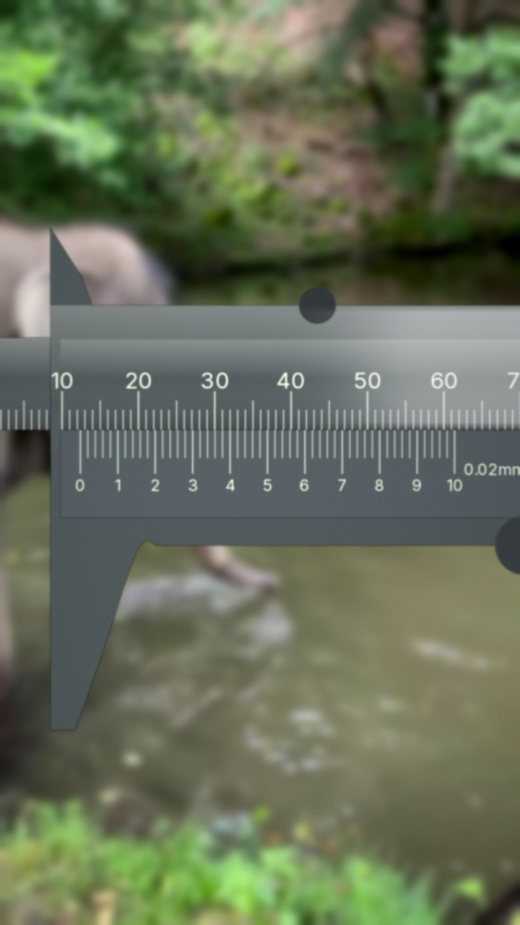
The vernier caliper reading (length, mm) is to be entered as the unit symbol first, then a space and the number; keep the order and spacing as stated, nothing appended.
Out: mm 12.4
